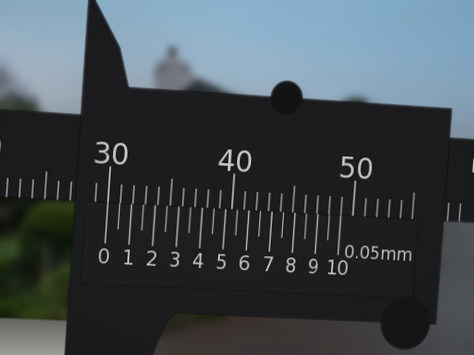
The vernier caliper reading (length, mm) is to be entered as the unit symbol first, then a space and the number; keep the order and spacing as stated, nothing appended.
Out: mm 30.0
